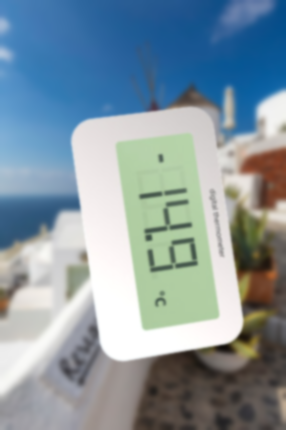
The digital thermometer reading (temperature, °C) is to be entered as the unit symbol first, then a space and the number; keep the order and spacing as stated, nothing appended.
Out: °C -14.9
